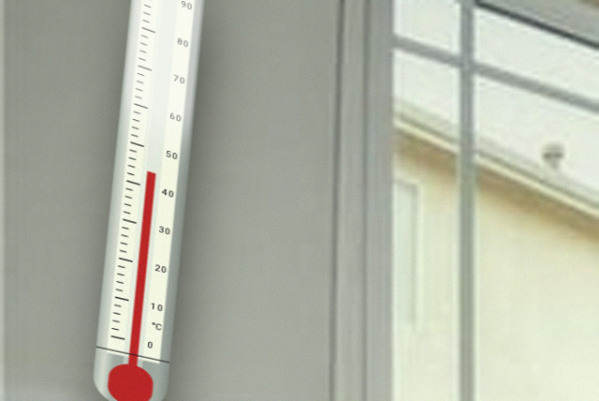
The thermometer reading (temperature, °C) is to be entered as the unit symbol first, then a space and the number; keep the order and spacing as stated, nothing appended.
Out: °C 44
